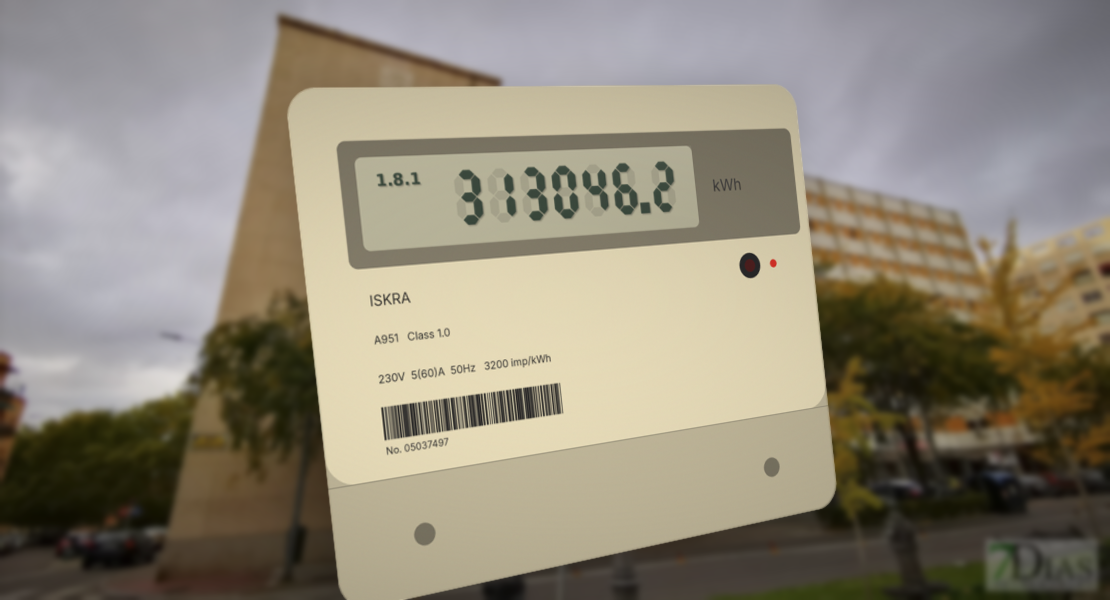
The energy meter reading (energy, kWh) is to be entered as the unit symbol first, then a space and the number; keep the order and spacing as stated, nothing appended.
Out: kWh 313046.2
